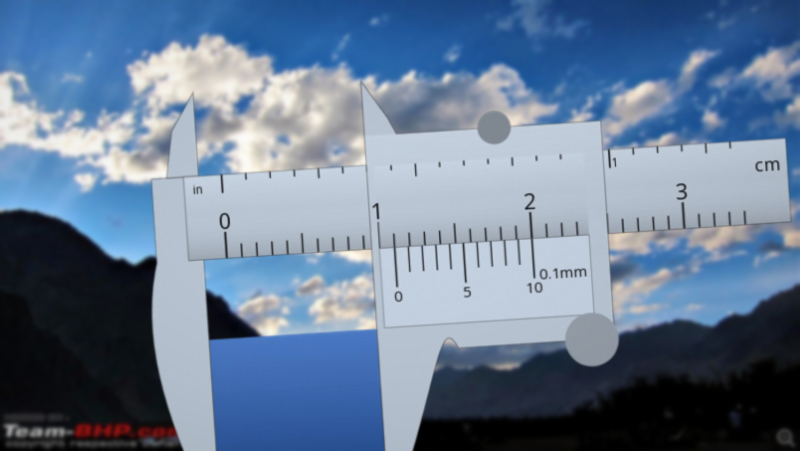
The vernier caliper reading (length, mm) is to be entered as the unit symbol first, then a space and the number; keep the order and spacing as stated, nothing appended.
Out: mm 11.0
